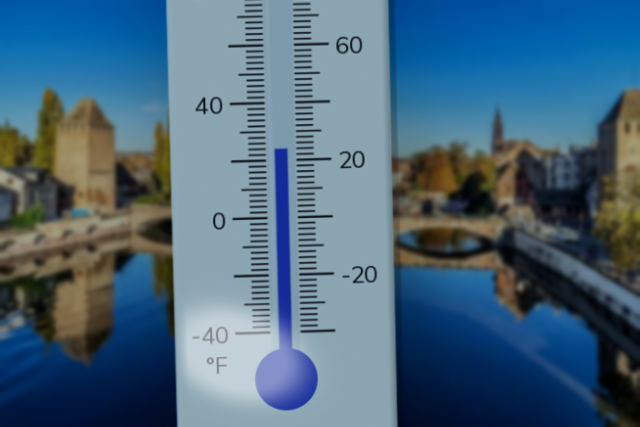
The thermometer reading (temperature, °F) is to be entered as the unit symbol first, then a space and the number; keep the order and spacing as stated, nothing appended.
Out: °F 24
